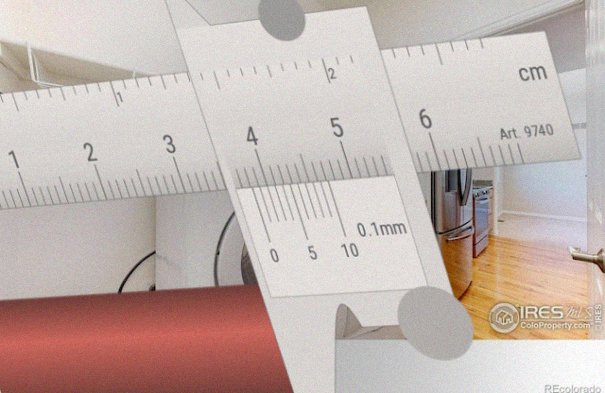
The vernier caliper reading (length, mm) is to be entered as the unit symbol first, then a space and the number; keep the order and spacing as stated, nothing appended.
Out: mm 38.2
